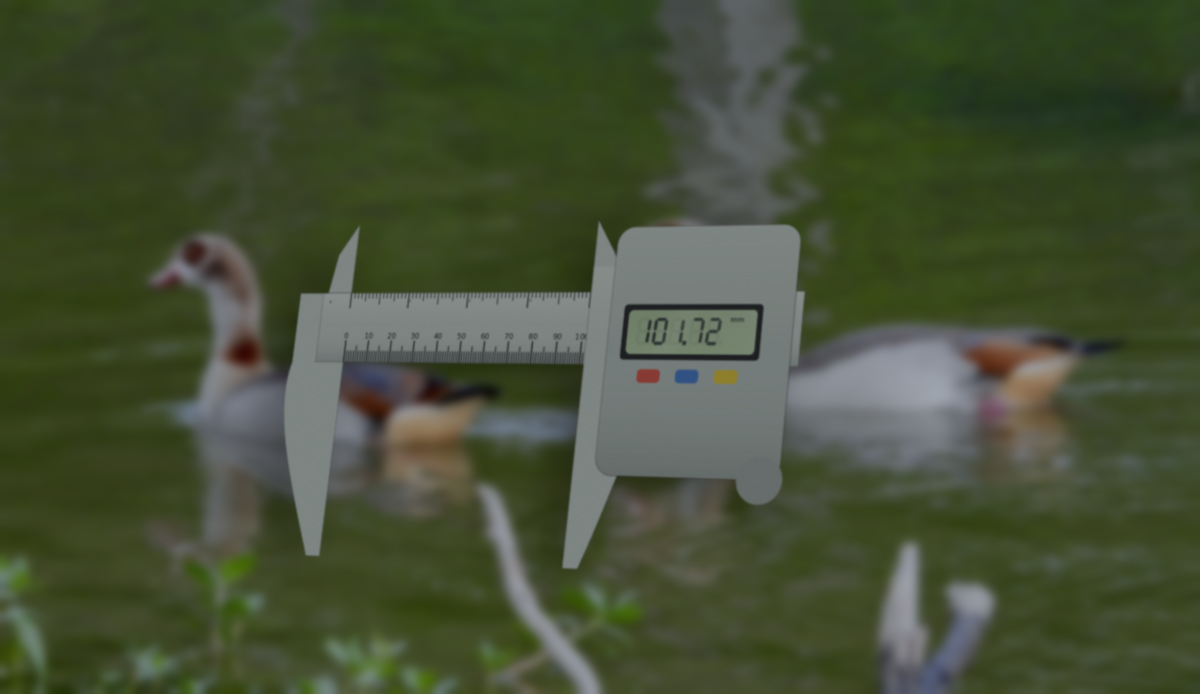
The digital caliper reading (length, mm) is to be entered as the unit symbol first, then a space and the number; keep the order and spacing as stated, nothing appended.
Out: mm 101.72
